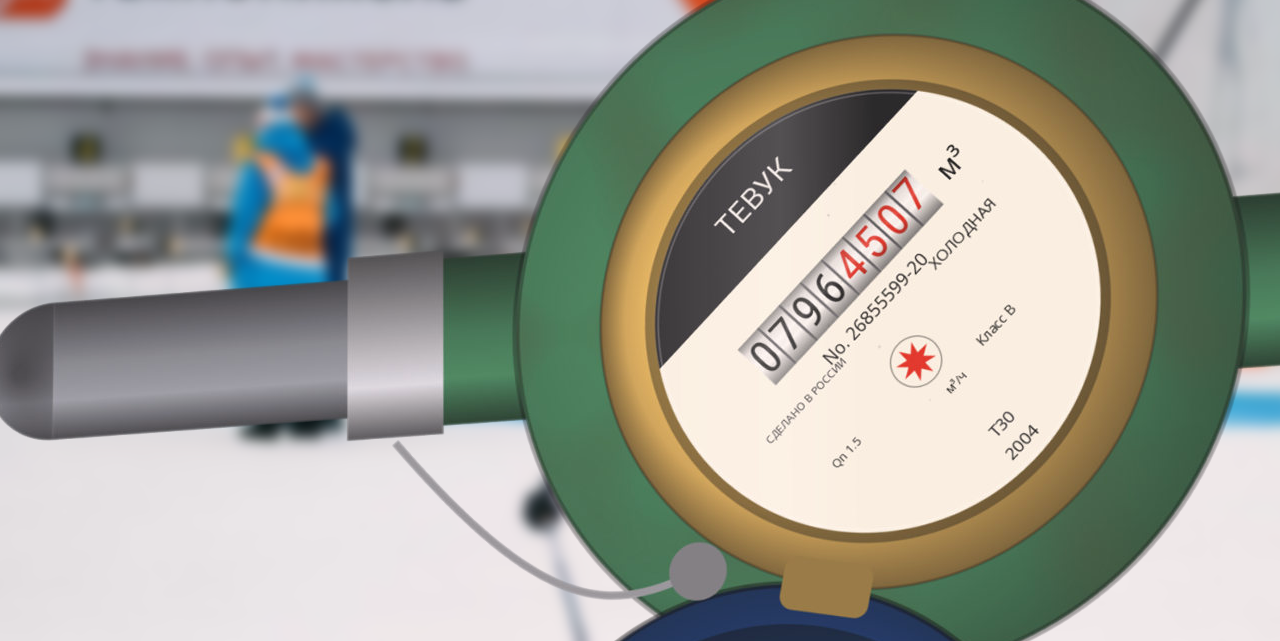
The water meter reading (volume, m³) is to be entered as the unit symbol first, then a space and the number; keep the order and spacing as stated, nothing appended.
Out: m³ 796.4507
